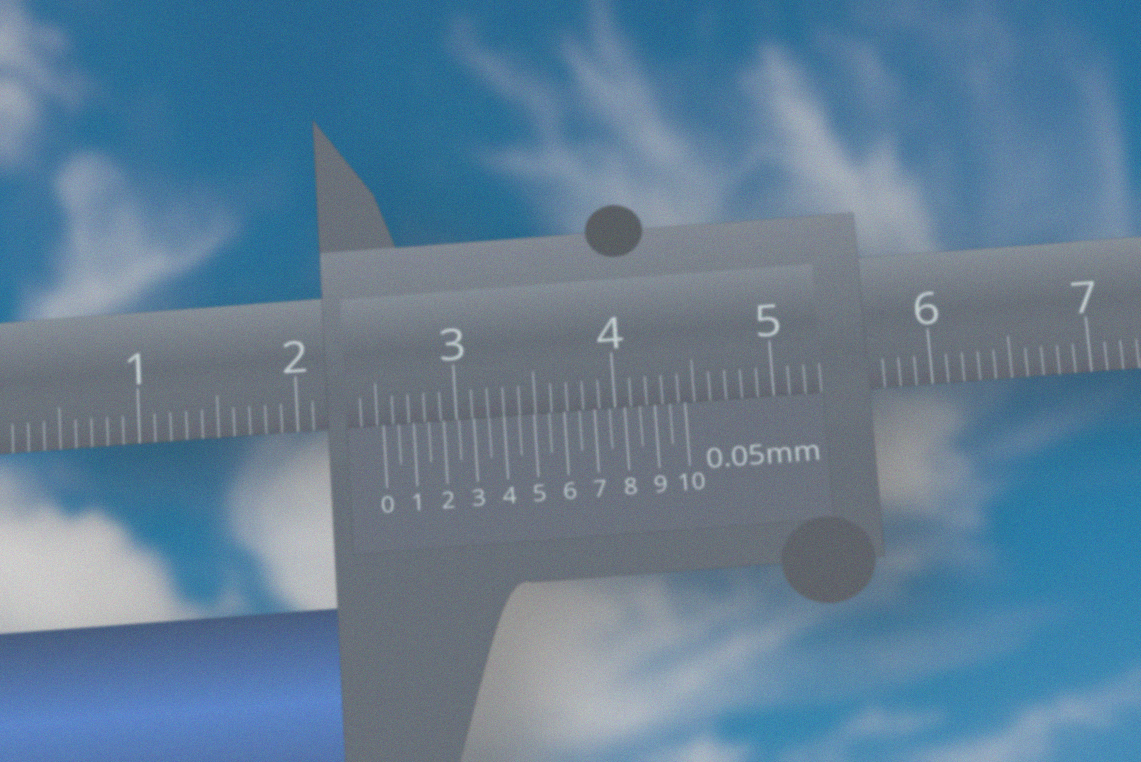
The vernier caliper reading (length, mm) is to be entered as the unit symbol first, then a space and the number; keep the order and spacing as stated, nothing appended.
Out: mm 25.4
